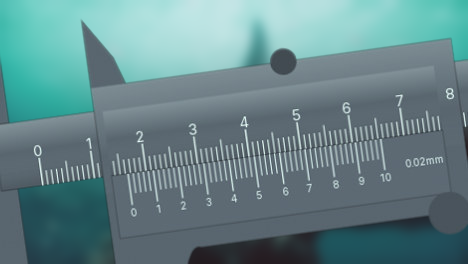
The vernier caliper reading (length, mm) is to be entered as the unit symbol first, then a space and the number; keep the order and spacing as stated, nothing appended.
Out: mm 16.5
